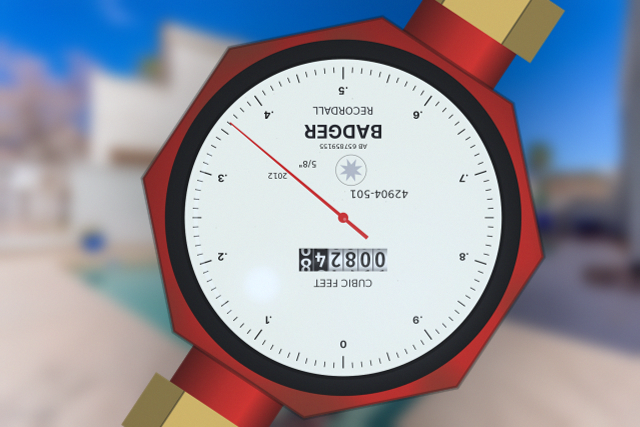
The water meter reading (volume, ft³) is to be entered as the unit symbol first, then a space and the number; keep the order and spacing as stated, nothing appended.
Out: ft³ 8248.36
